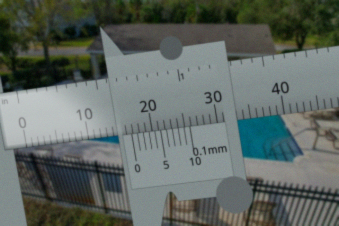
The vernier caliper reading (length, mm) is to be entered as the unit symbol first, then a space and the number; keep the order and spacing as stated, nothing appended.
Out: mm 16.8
